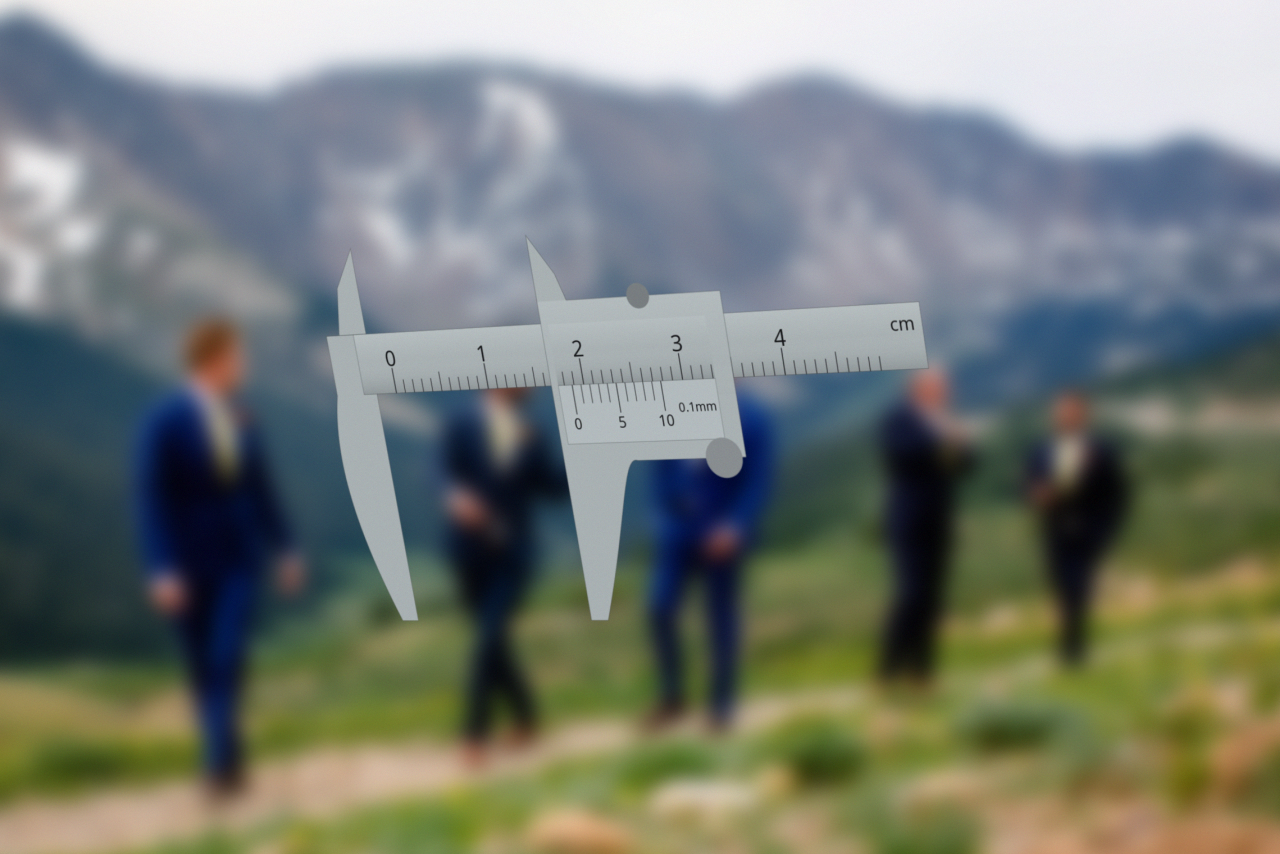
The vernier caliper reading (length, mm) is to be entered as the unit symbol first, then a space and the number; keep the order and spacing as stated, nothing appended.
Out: mm 18.8
